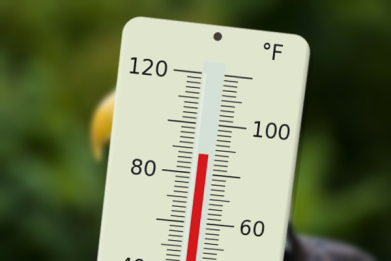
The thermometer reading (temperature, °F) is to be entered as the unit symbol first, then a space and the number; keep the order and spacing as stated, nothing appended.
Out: °F 88
